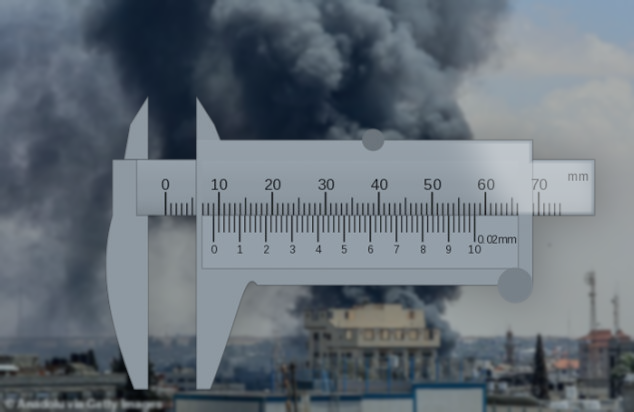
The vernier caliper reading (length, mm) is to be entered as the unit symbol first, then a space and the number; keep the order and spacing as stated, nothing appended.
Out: mm 9.0
